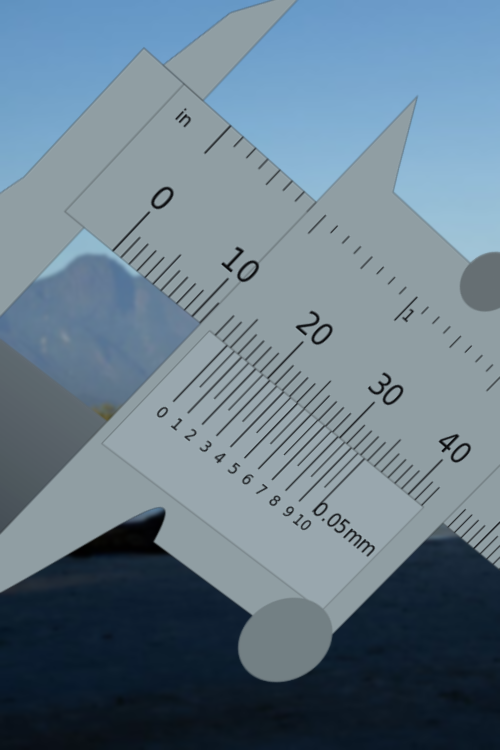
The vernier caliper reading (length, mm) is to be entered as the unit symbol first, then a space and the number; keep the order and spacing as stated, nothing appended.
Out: mm 14.6
